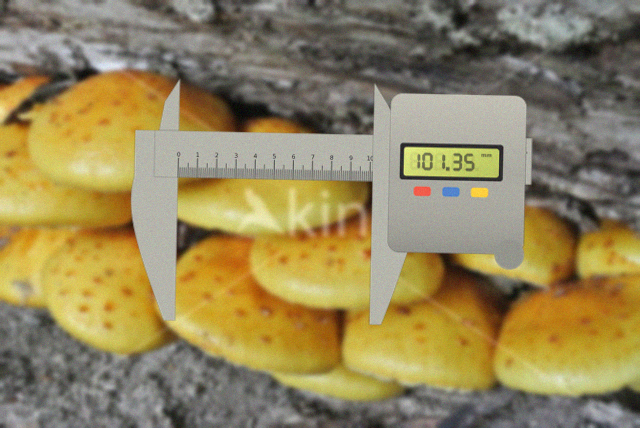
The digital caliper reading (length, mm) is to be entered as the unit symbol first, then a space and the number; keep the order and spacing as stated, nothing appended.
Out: mm 101.35
